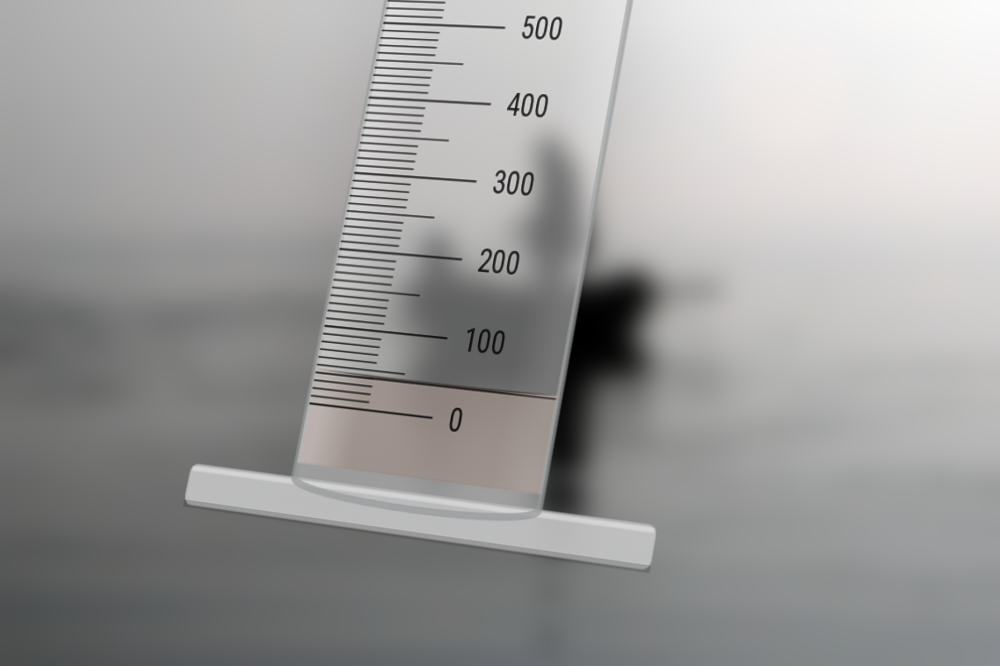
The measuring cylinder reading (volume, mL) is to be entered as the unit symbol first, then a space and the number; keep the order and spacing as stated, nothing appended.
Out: mL 40
